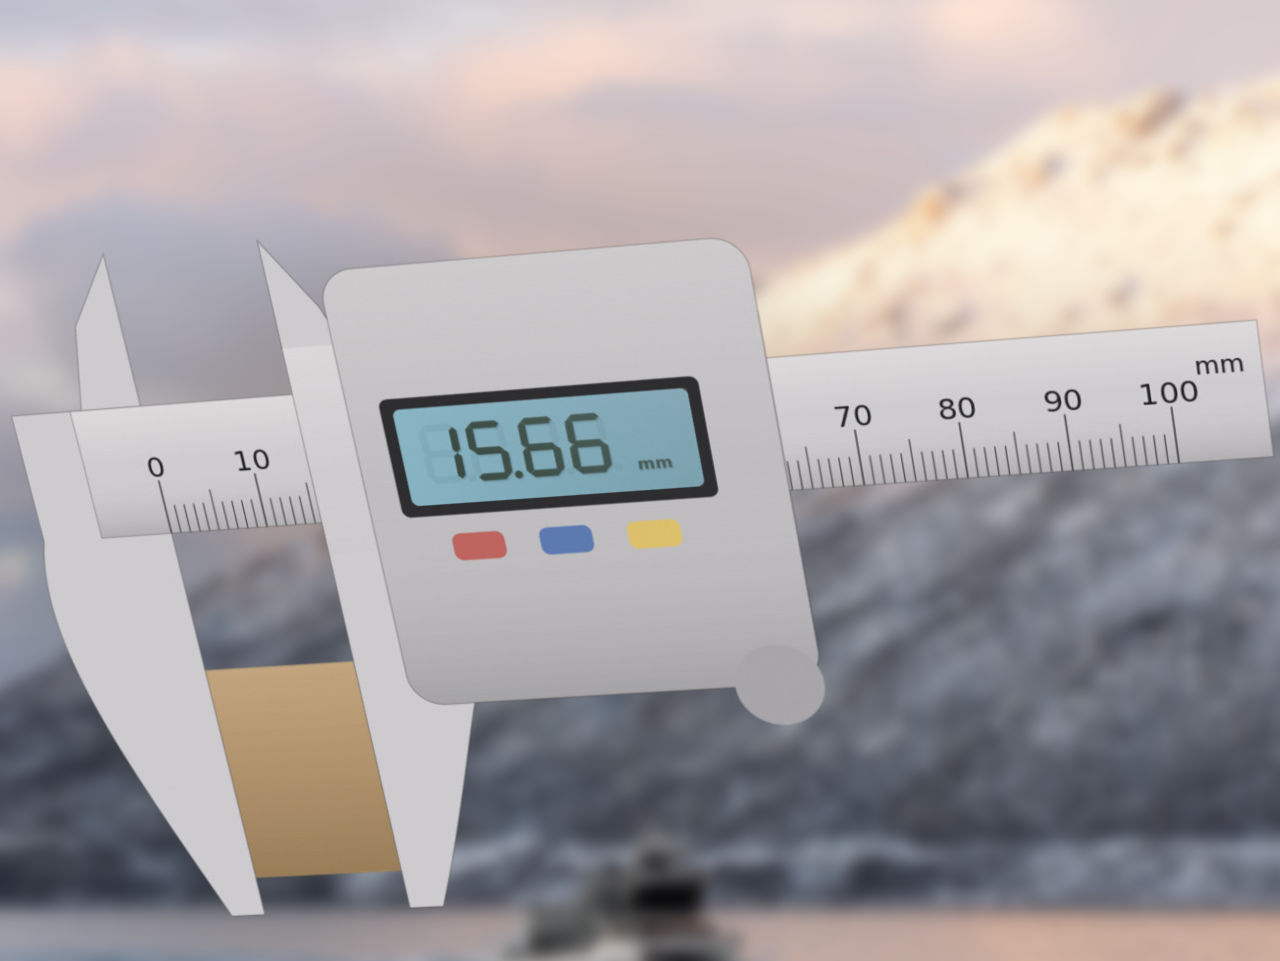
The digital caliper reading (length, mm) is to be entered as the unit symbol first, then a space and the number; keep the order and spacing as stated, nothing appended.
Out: mm 15.66
